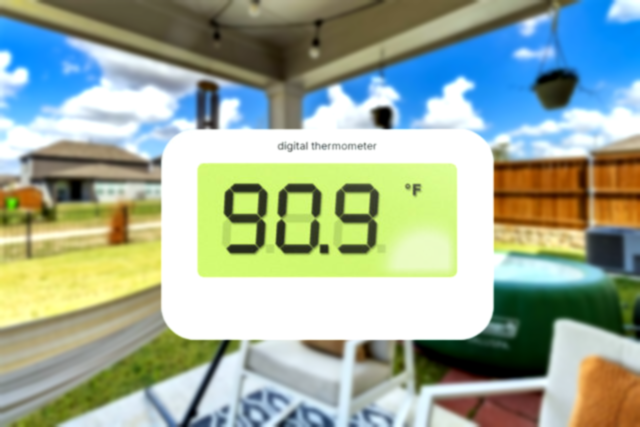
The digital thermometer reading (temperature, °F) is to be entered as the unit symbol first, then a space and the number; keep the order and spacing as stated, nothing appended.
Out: °F 90.9
